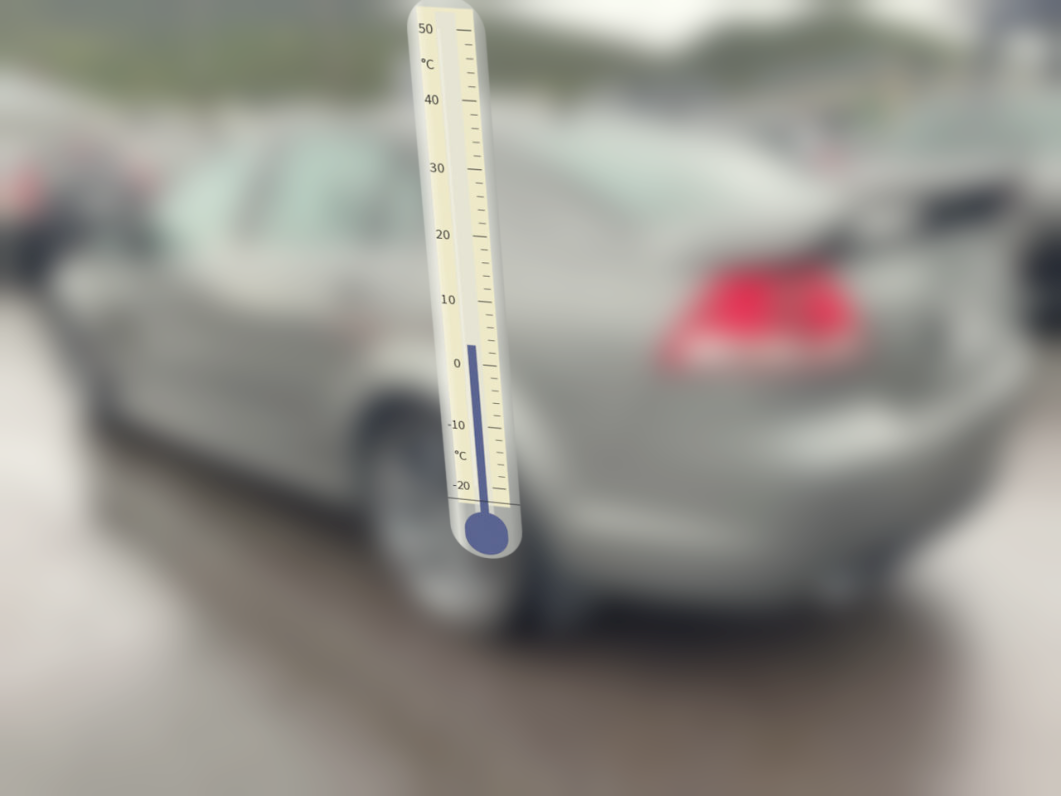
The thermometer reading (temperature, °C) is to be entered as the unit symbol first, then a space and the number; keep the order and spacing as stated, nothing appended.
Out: °C 3
